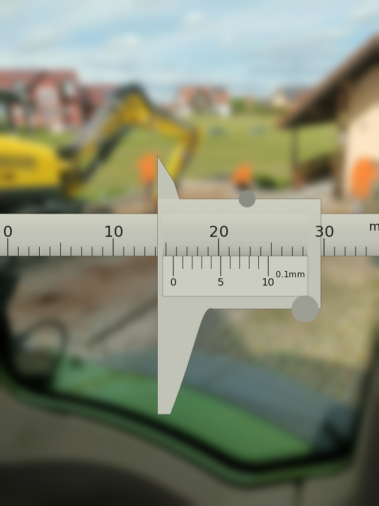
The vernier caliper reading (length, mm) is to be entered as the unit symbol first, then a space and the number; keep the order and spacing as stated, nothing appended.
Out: mm 15.7
